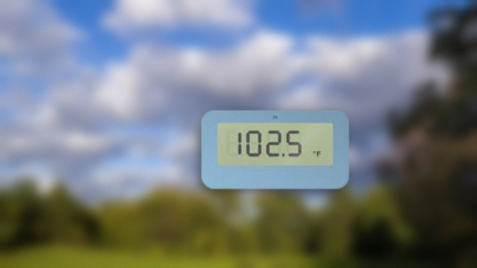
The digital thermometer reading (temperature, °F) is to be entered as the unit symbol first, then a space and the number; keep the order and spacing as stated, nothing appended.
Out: °F 102.5
